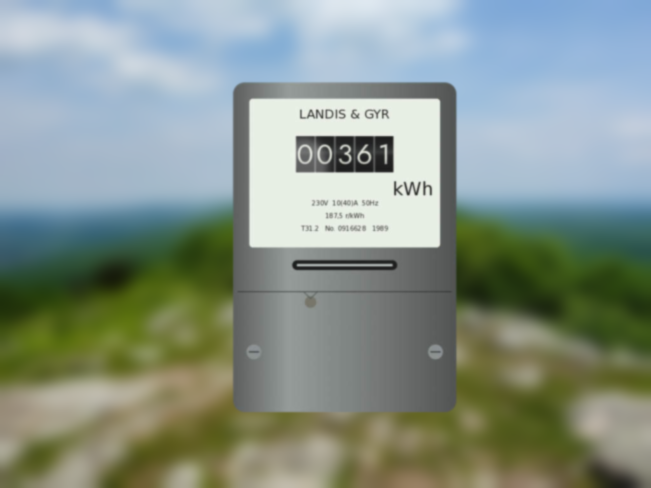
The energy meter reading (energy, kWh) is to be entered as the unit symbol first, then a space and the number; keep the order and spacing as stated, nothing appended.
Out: kWh 361
